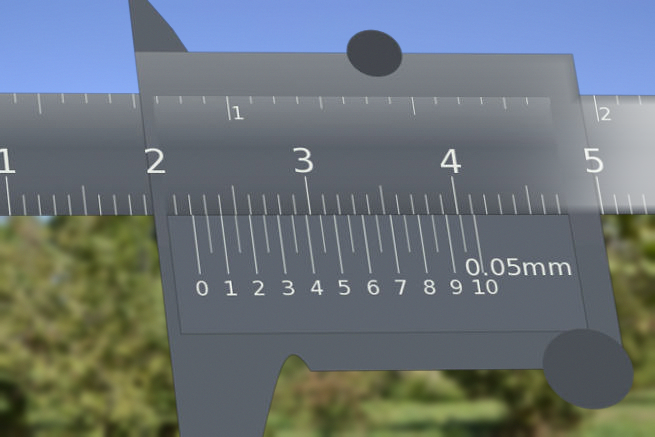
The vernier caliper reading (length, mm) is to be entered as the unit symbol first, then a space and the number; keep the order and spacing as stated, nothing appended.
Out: mm 22.1
